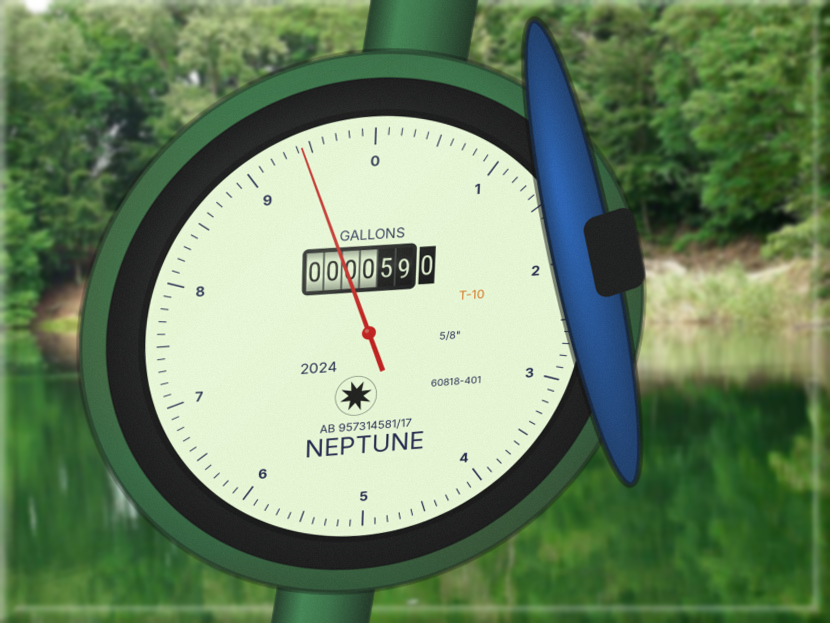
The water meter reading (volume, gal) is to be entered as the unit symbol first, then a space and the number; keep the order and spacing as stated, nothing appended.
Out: gal 589.4
